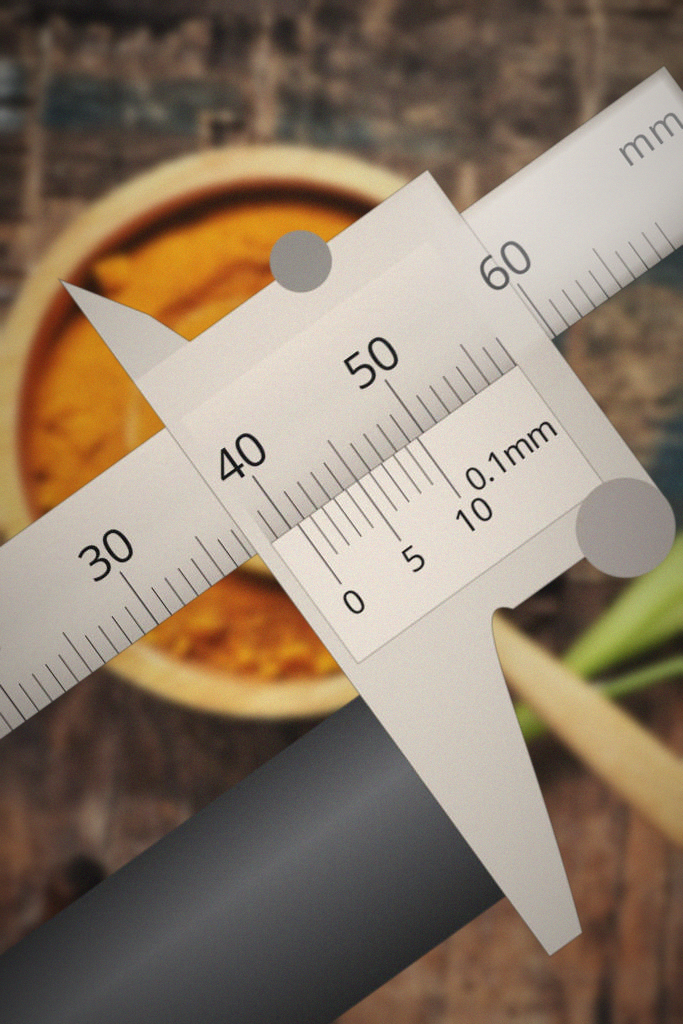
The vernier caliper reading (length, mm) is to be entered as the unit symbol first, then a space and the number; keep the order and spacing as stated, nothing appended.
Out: mm 40.5
